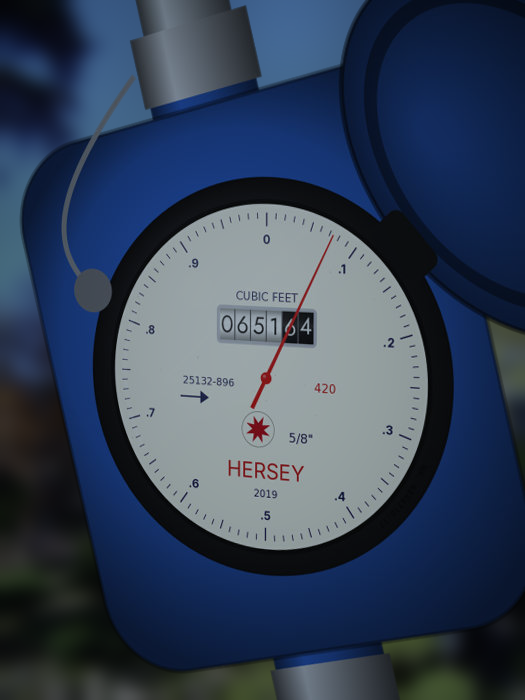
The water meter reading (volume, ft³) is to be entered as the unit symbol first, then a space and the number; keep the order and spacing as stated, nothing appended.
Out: ft³ 65164.07
